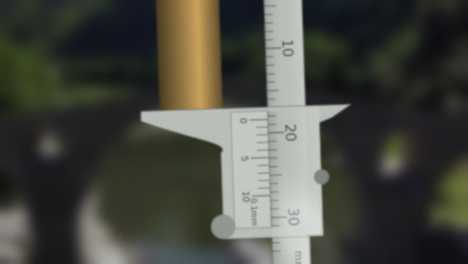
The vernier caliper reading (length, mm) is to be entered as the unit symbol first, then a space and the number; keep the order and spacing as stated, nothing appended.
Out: mm 18.4
